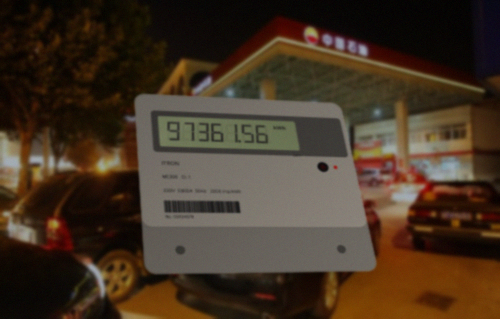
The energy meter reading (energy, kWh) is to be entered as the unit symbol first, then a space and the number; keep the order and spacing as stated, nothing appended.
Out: kWh 97361.56
